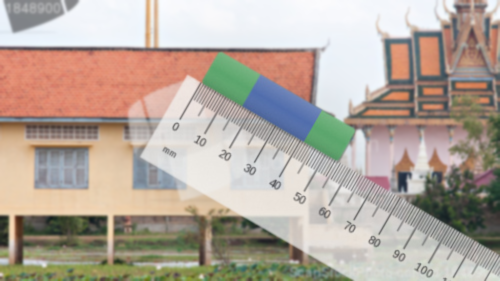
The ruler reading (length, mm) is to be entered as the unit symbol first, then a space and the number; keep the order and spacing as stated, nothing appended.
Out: mm 55
